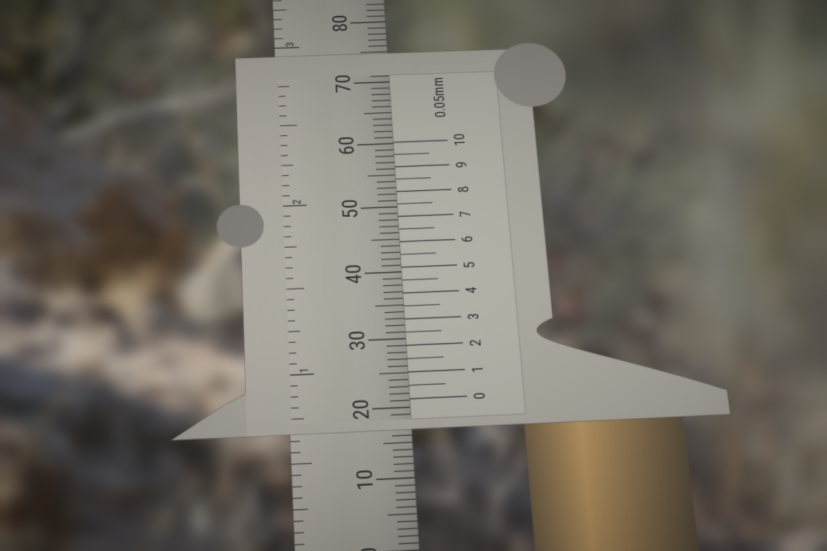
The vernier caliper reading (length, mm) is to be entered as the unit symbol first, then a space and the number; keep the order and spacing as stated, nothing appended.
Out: mm 21.2
